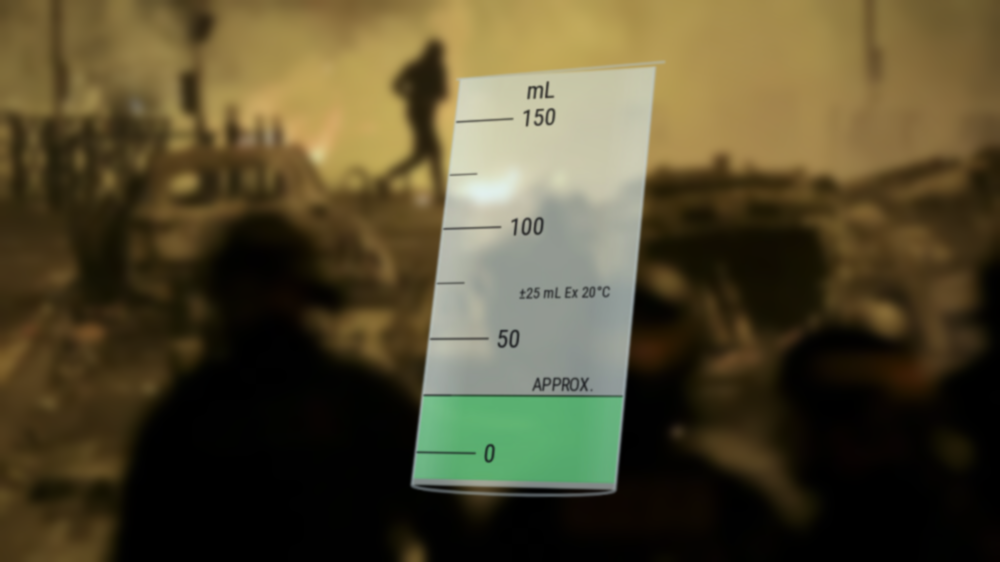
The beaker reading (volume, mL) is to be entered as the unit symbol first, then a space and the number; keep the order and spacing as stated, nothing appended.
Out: mL 25
